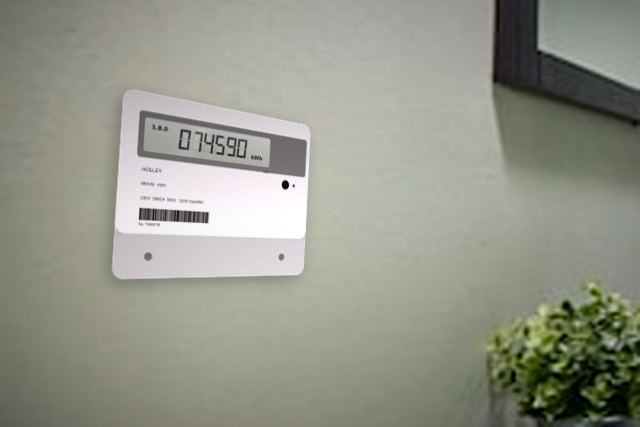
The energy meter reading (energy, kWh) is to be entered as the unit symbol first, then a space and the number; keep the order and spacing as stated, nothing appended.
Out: kWh 74590
